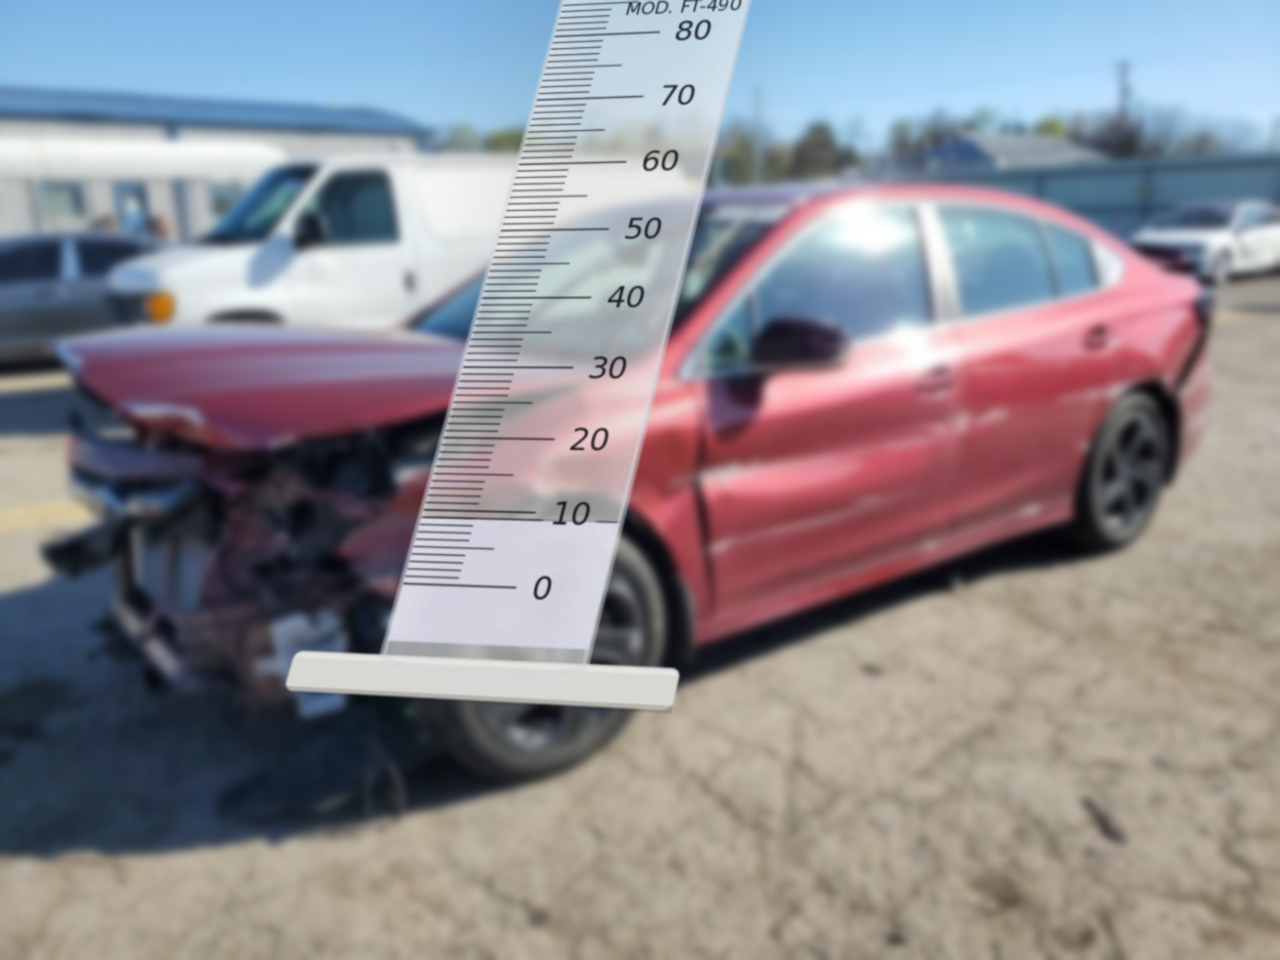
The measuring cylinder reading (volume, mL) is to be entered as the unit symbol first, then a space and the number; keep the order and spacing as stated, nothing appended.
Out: mL 9
